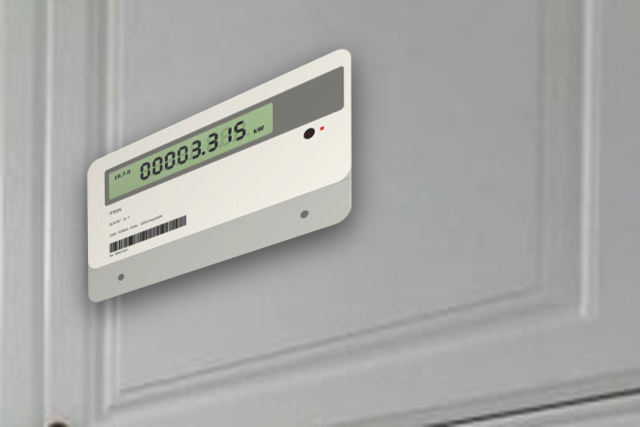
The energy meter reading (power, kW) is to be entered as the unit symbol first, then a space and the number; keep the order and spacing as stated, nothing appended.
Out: kW 3.315
